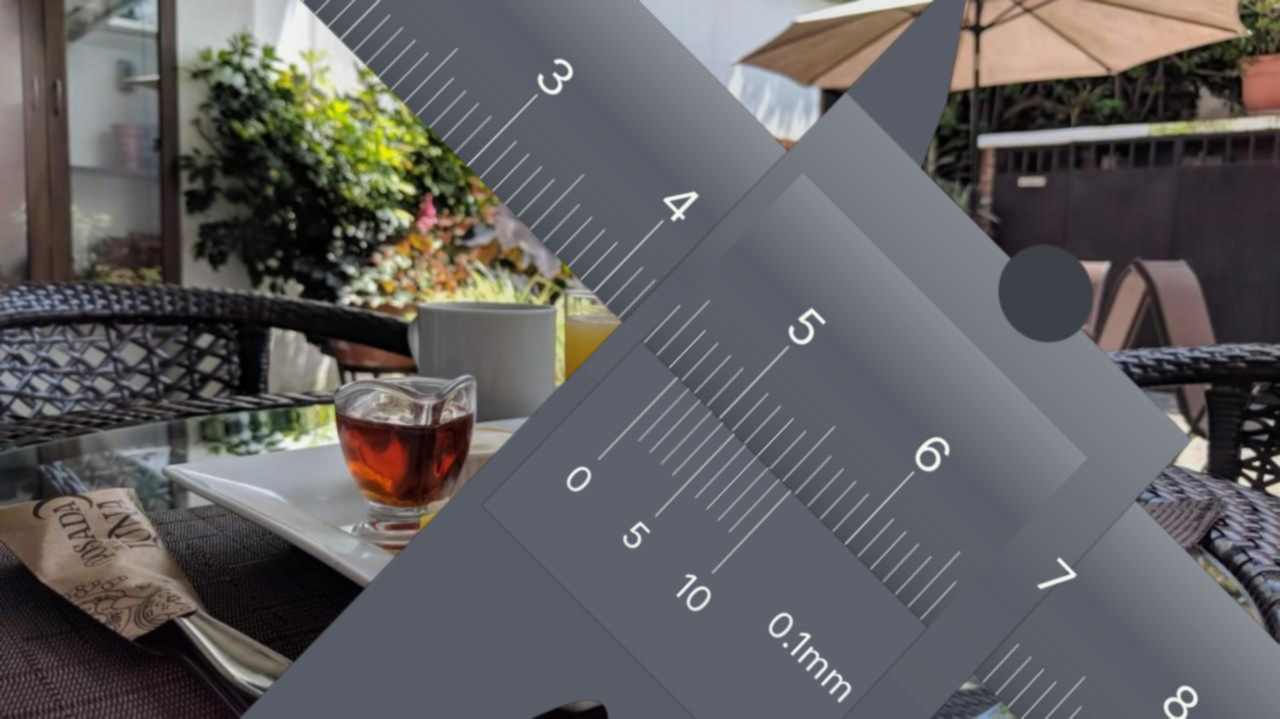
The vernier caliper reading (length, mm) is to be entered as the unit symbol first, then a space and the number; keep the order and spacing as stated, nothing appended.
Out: mm 46.7
